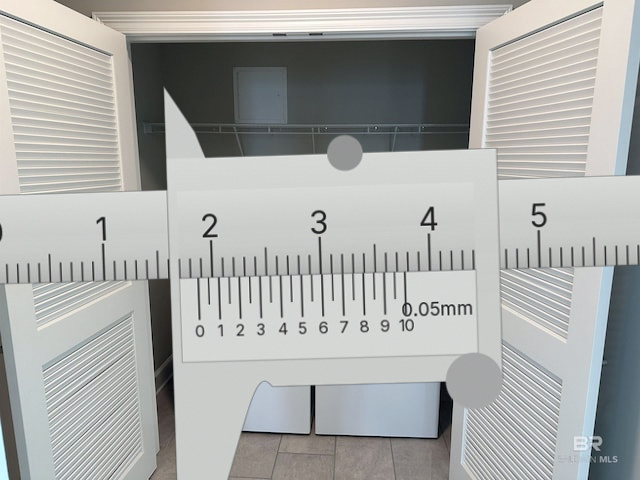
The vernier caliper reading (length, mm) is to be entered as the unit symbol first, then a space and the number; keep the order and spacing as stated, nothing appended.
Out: mm 18.7
